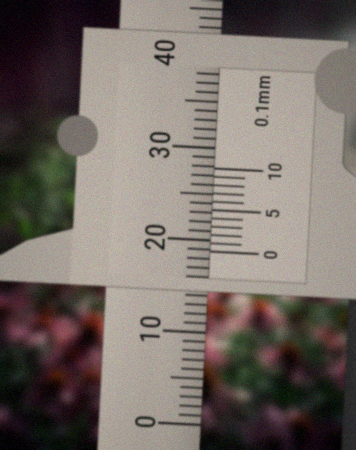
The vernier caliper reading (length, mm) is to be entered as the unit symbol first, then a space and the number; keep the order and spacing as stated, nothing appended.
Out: mm 18.8
